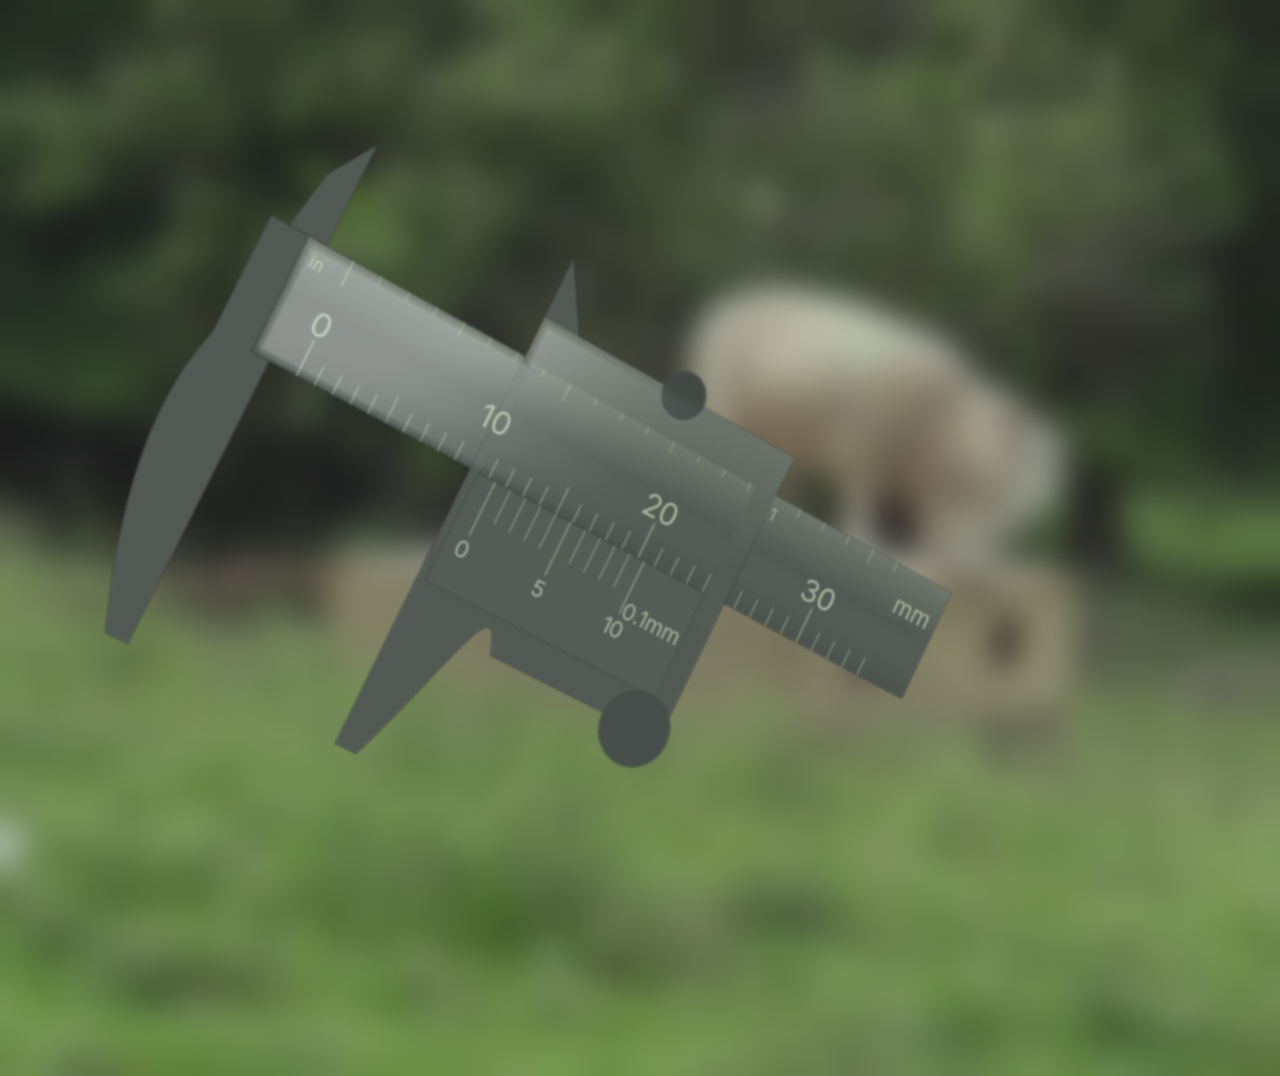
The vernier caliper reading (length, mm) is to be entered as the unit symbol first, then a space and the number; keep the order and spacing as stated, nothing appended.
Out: mm 11.4
